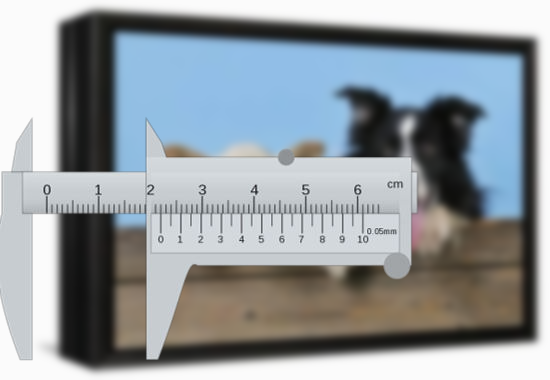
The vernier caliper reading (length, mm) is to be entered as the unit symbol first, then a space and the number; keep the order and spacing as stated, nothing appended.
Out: mm 22.0
